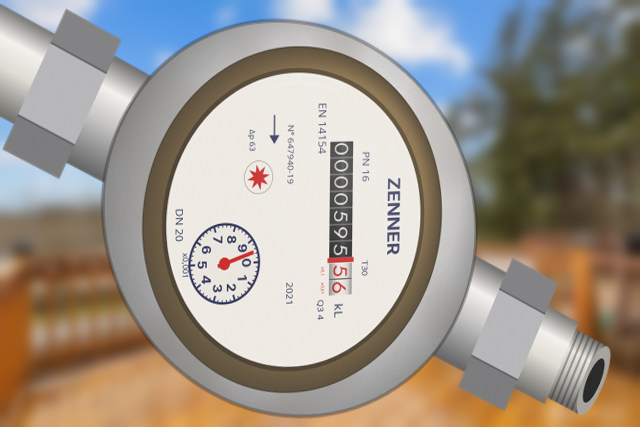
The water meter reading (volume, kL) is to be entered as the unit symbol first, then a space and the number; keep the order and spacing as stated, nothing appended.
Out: kL 595.559
